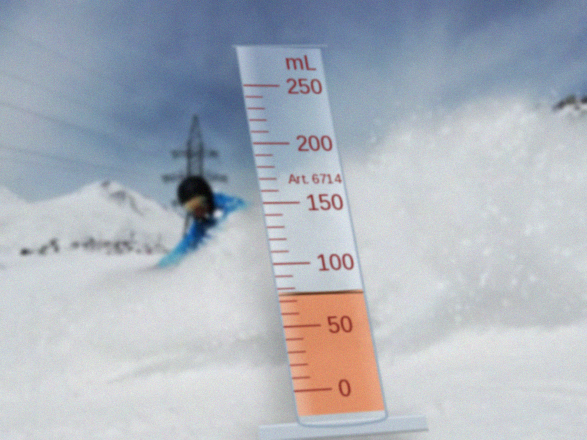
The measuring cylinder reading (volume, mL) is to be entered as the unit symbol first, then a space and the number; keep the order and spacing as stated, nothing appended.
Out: mL 75
